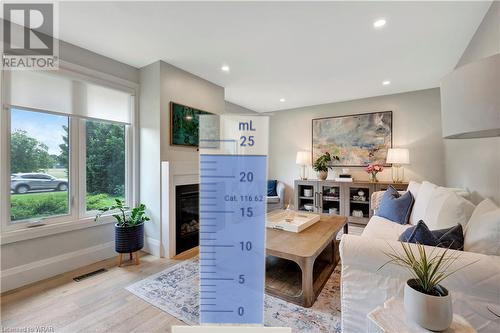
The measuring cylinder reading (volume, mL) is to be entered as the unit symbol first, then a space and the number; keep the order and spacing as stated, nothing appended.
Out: mL 23
